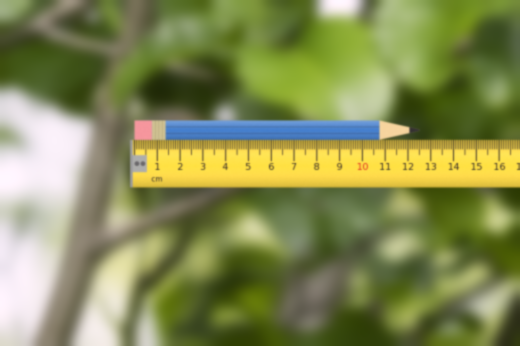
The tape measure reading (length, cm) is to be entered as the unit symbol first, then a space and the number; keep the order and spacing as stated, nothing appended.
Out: cm 12.5
